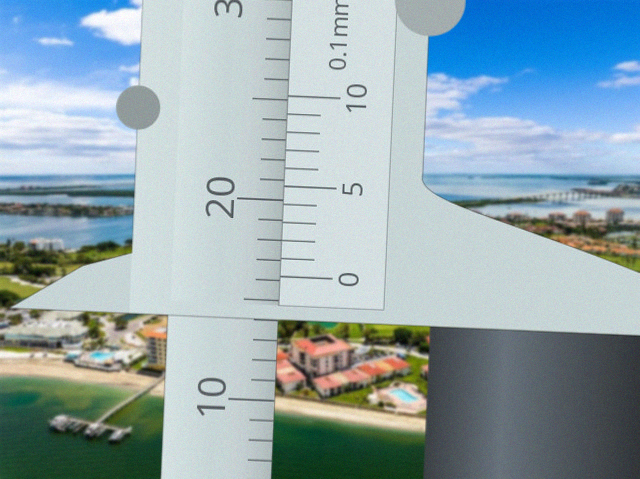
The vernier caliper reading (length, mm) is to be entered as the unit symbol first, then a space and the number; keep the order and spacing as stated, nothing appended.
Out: mm 16.2
